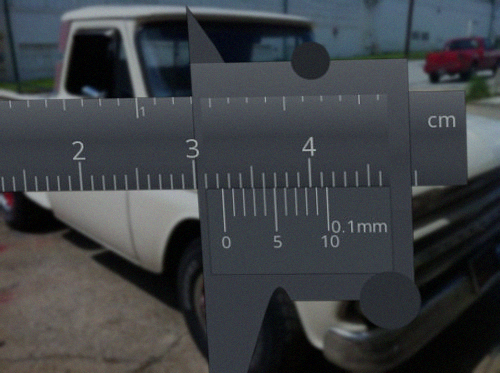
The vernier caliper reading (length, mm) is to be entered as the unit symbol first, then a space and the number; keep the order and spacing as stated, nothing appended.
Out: mm 32.4
